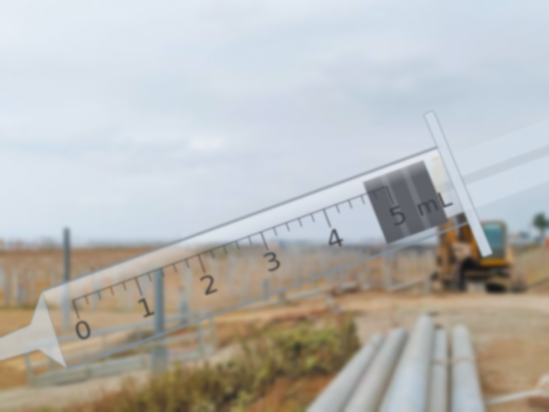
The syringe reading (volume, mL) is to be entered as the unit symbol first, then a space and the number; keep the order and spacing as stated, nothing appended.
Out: mL 4.7
